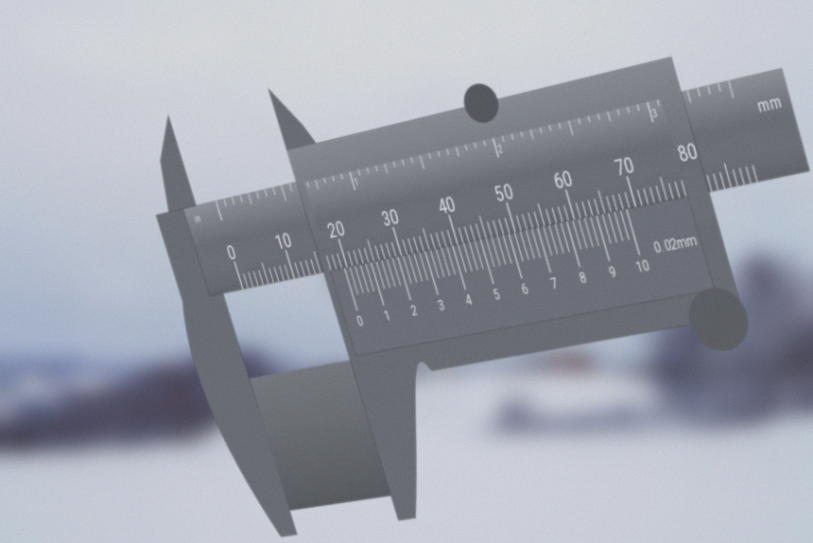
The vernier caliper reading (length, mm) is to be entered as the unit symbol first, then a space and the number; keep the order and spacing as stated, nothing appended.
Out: mm 19.5
